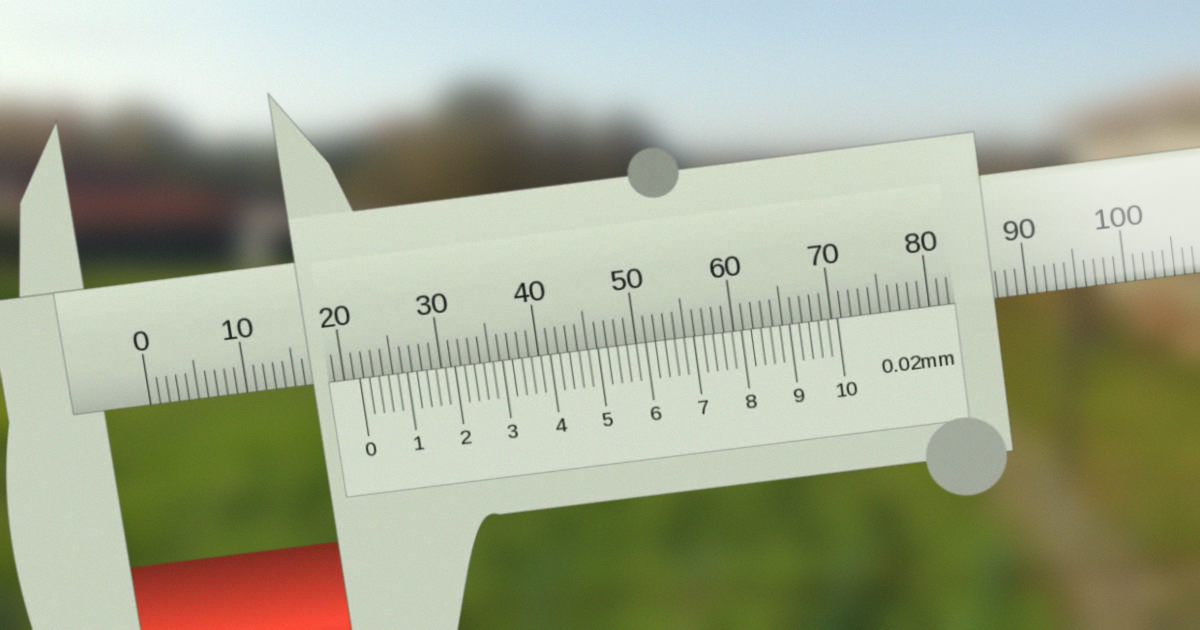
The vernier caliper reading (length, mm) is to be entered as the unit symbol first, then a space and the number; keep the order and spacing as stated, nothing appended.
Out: mm 21.6
